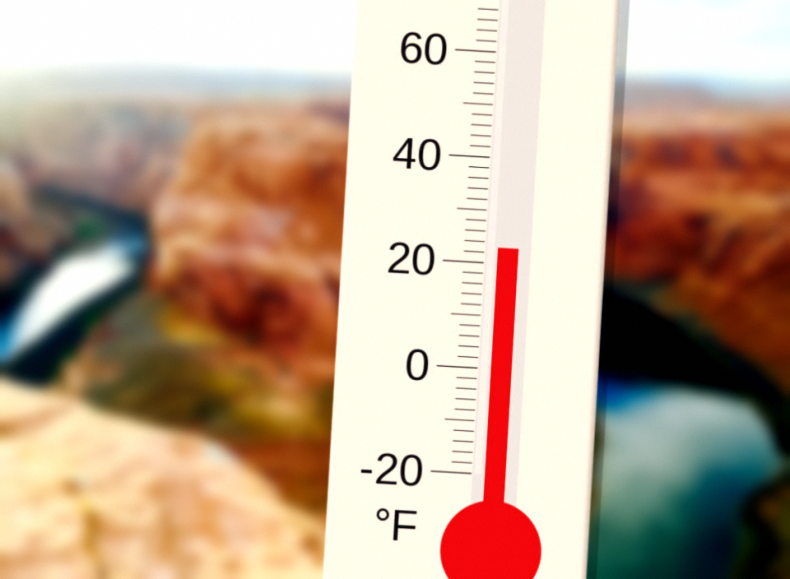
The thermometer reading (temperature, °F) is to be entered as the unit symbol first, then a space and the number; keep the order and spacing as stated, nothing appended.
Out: °F 23
